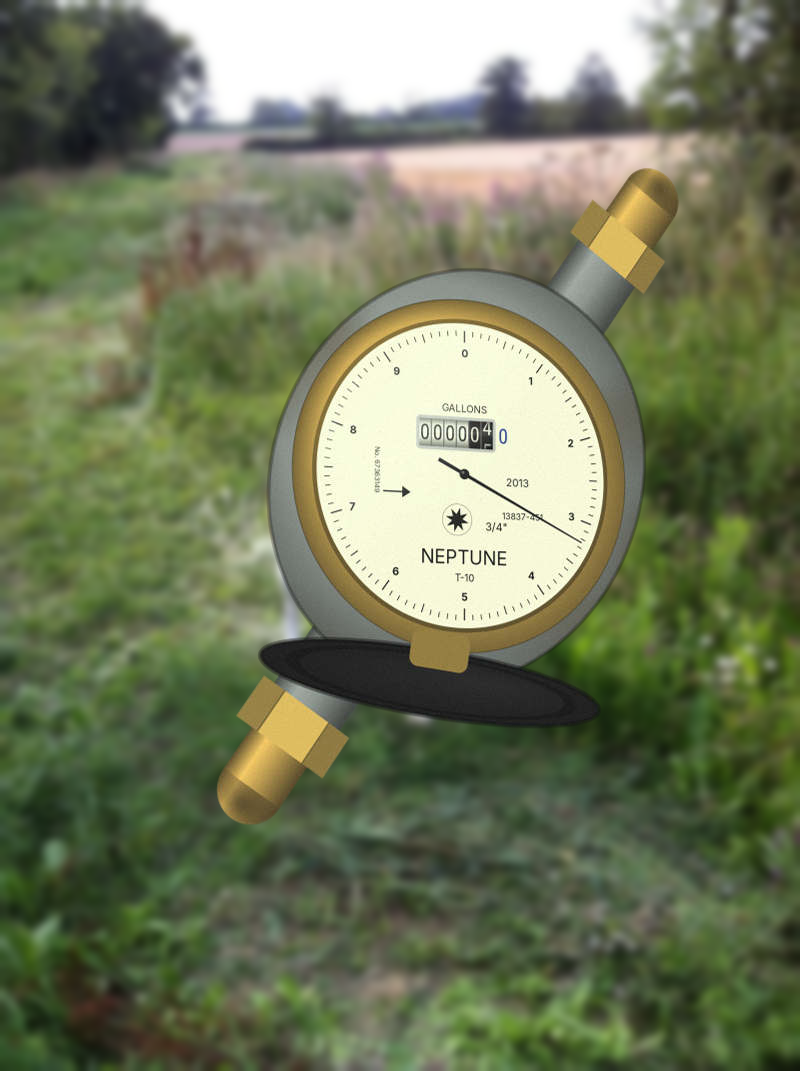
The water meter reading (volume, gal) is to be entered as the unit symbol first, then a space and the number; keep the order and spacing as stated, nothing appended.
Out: gal 43.2
